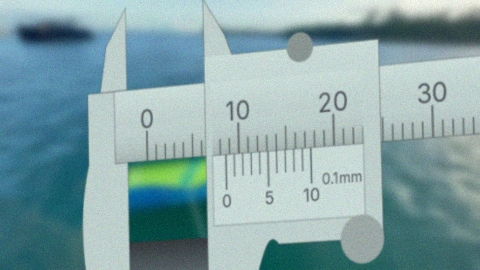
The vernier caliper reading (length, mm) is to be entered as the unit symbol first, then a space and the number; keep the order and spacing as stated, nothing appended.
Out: mm 8.6
